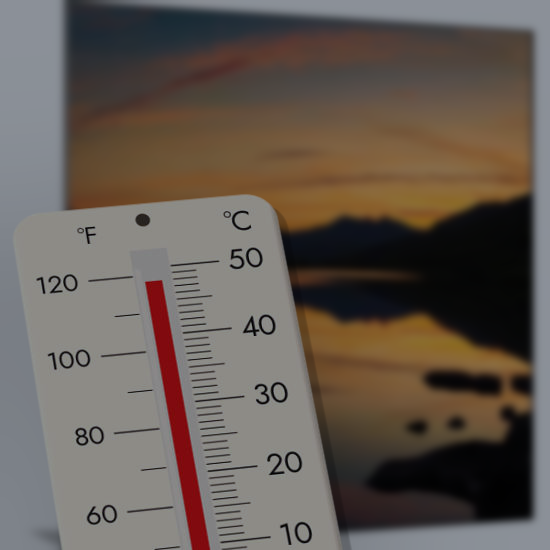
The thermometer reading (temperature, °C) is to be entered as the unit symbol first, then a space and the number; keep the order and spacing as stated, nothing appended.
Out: °C 48
